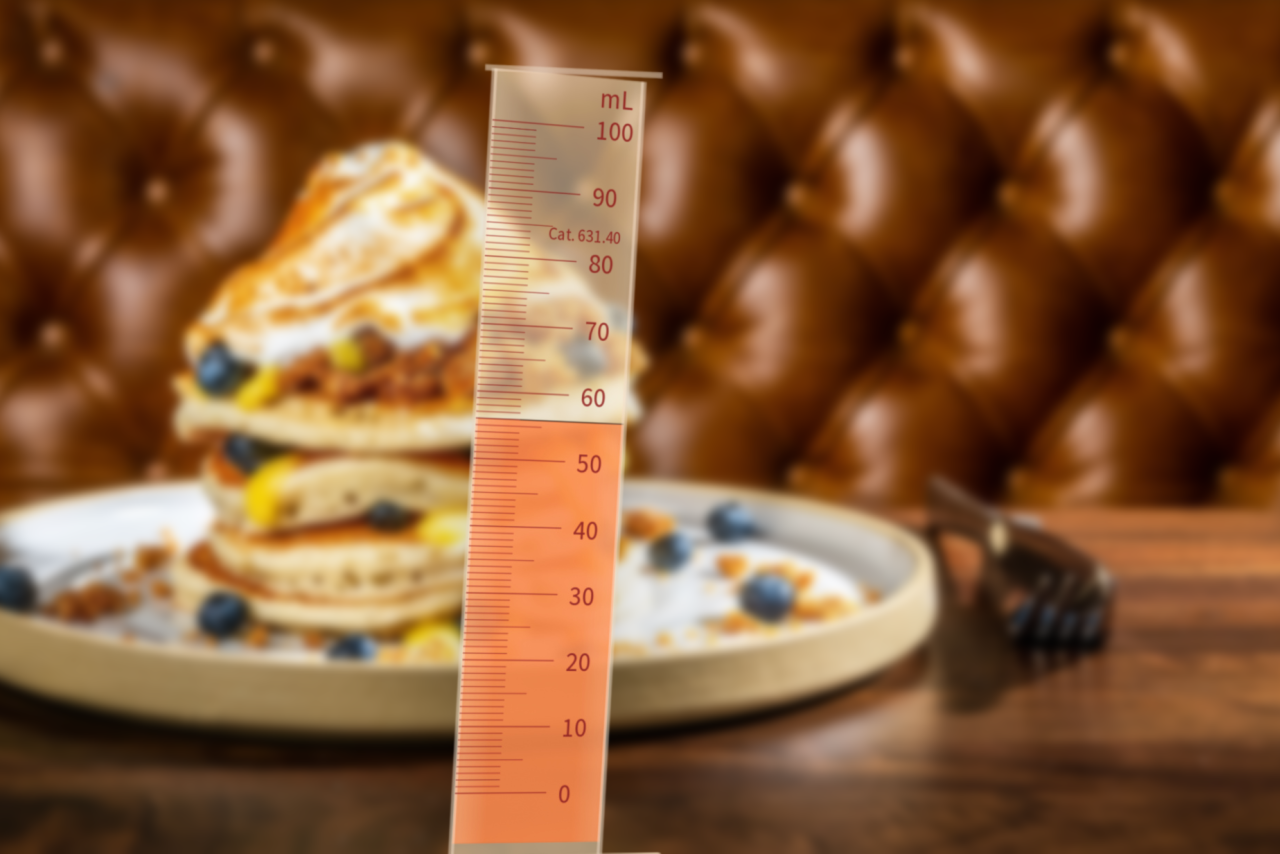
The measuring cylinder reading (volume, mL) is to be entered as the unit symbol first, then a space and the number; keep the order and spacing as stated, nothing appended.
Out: mL 56
